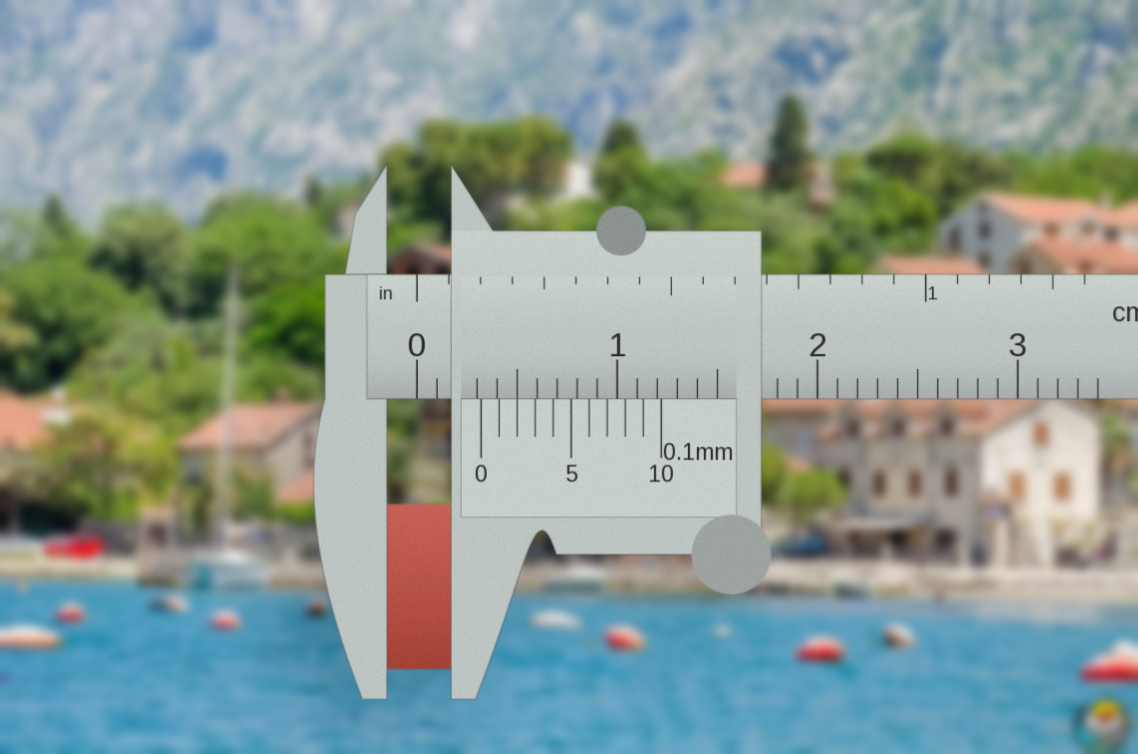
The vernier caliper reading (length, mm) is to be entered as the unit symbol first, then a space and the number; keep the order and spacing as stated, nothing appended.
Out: mm 3.2
